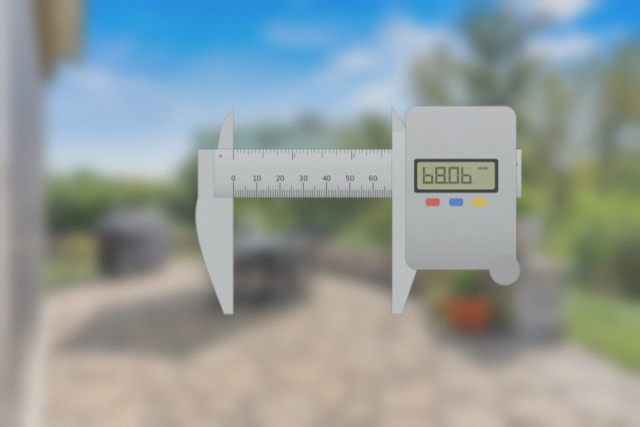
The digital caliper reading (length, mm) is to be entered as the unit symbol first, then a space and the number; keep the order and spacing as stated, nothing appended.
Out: mm 68.06
